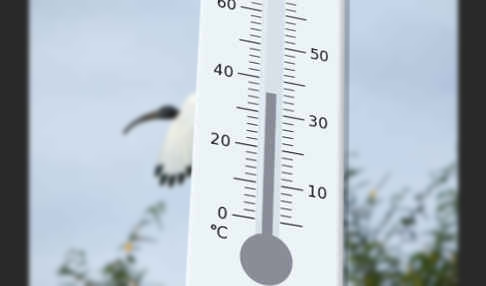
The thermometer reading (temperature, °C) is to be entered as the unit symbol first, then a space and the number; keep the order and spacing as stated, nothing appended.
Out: °C 36
